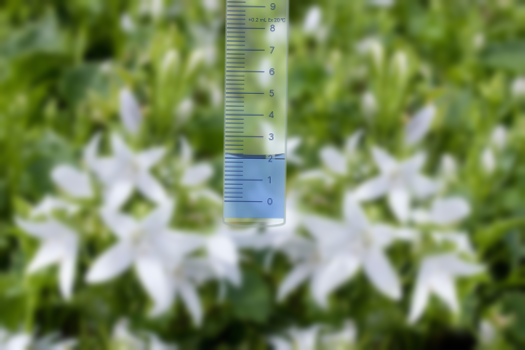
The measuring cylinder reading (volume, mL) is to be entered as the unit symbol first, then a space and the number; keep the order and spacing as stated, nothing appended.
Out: mL 2
